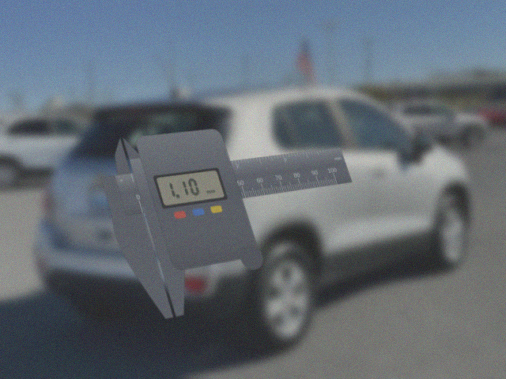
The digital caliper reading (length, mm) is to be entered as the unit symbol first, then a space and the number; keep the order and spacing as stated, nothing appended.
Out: mm 1.10
